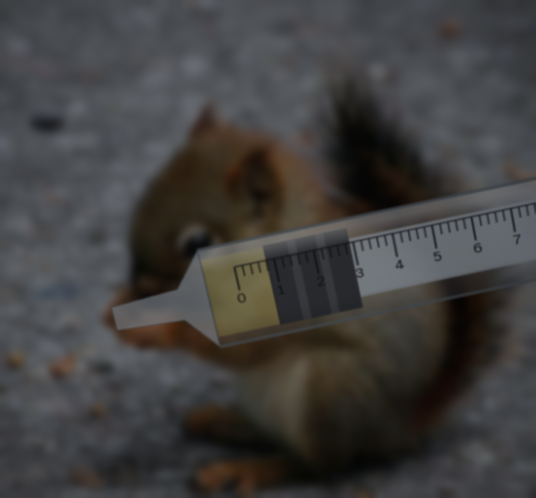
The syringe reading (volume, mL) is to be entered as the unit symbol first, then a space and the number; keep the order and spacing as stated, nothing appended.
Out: mL 0.8
